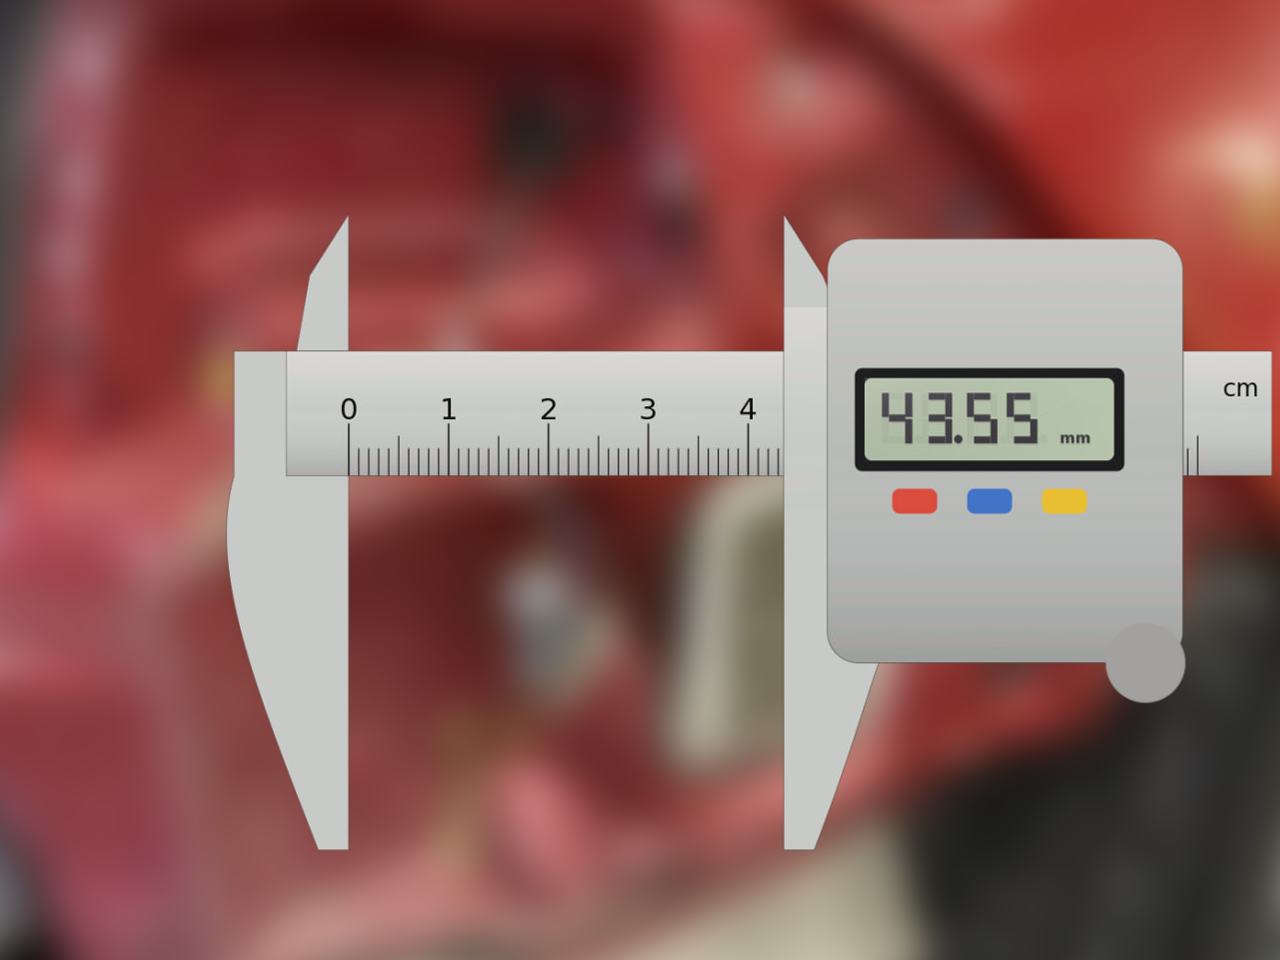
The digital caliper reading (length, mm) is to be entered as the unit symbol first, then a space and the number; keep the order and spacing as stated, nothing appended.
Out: mm 43.55
